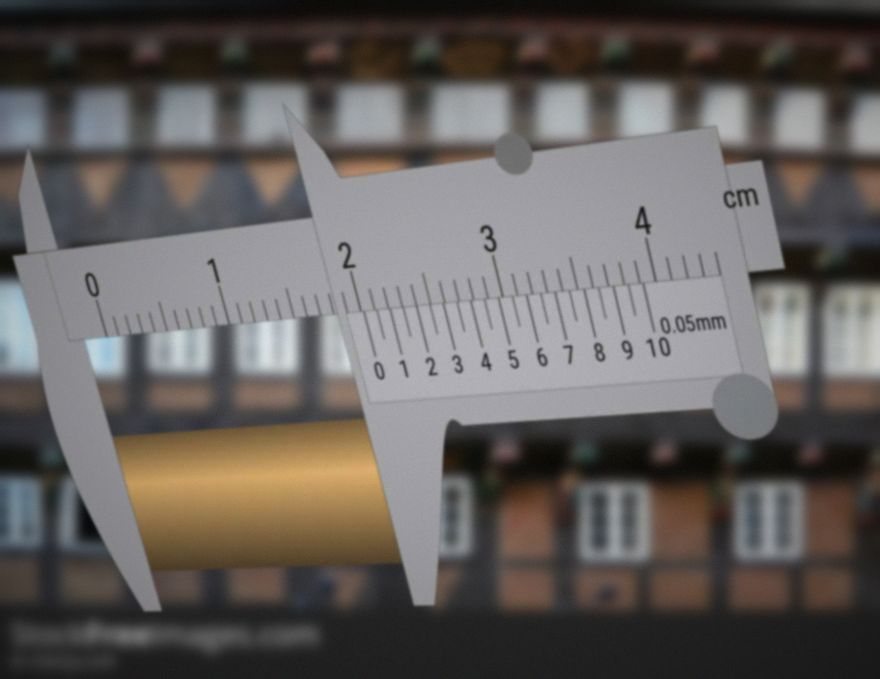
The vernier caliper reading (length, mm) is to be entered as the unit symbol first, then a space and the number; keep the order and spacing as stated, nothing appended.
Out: mm 20.2
